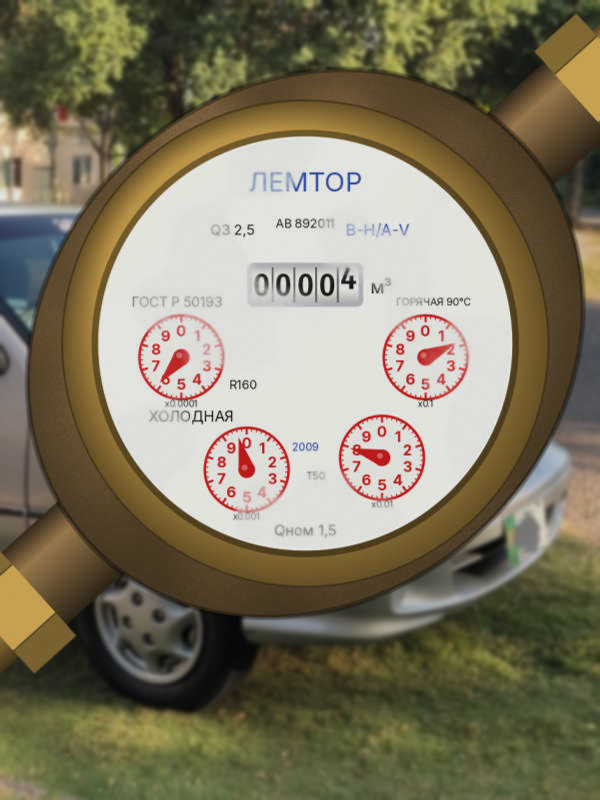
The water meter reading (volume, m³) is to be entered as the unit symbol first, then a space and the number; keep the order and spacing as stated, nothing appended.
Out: m³ 4.1796
